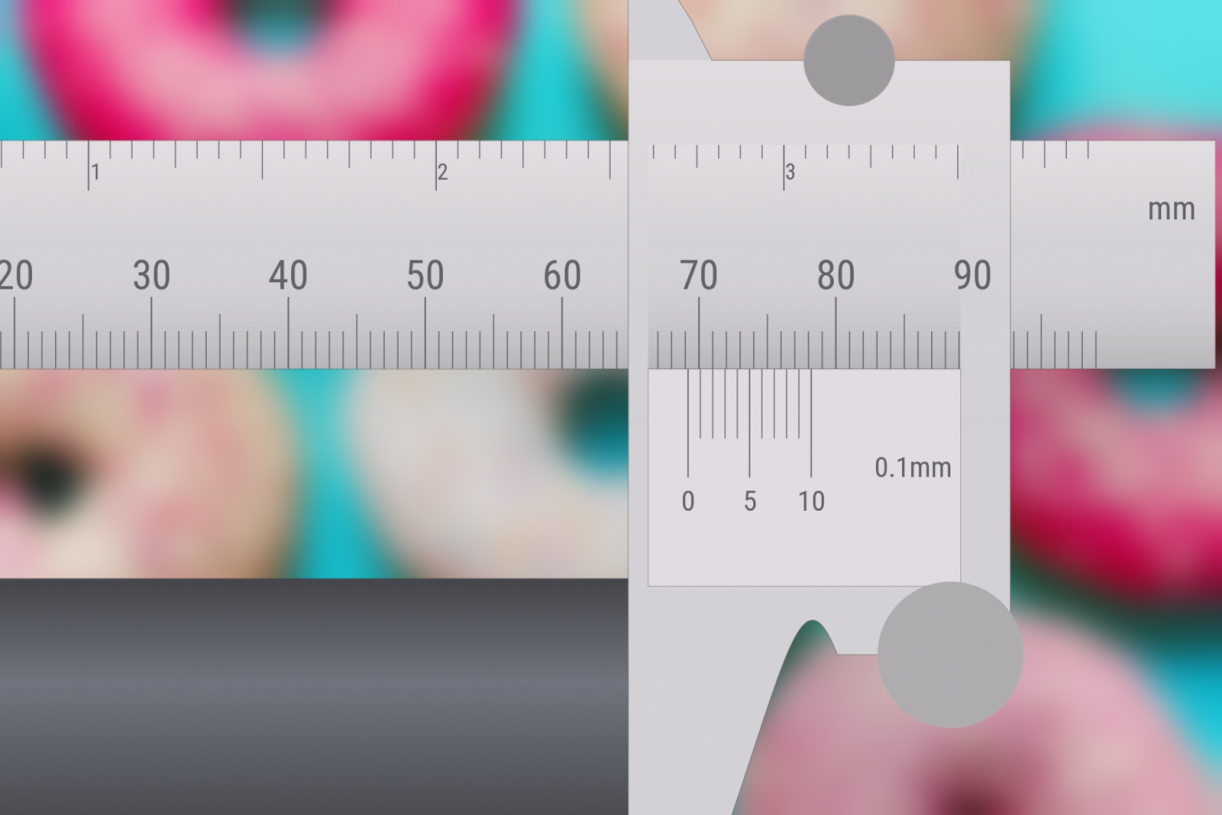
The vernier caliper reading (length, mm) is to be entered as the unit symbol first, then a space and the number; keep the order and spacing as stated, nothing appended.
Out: mm 69.2
